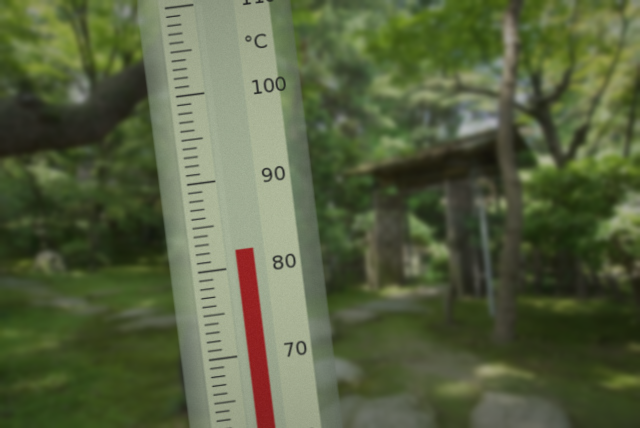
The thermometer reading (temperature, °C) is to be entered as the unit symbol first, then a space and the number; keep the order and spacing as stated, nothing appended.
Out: °C 82
